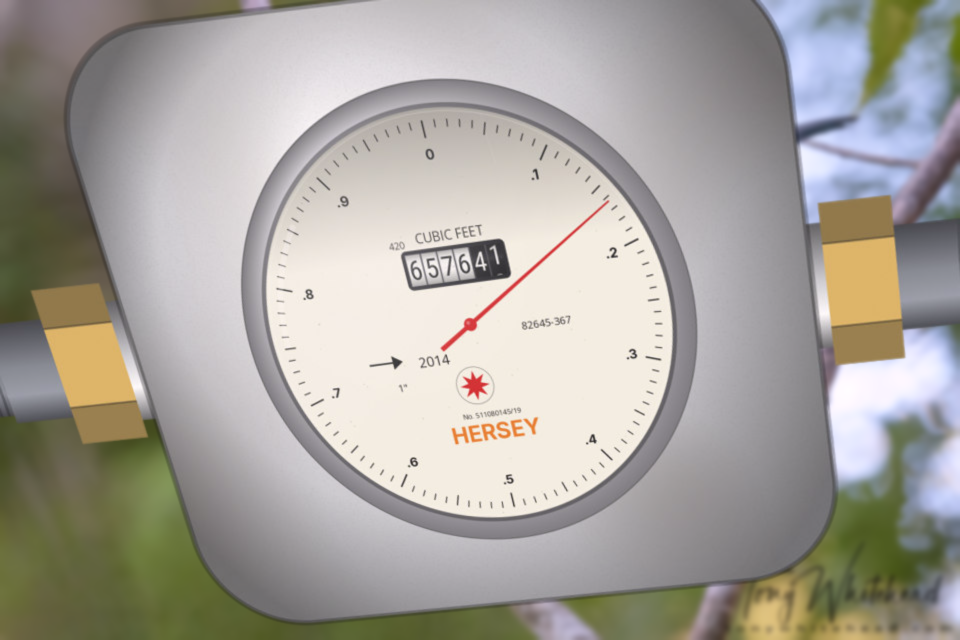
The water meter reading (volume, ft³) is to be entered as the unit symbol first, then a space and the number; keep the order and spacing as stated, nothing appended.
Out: ft³ 657641.16
